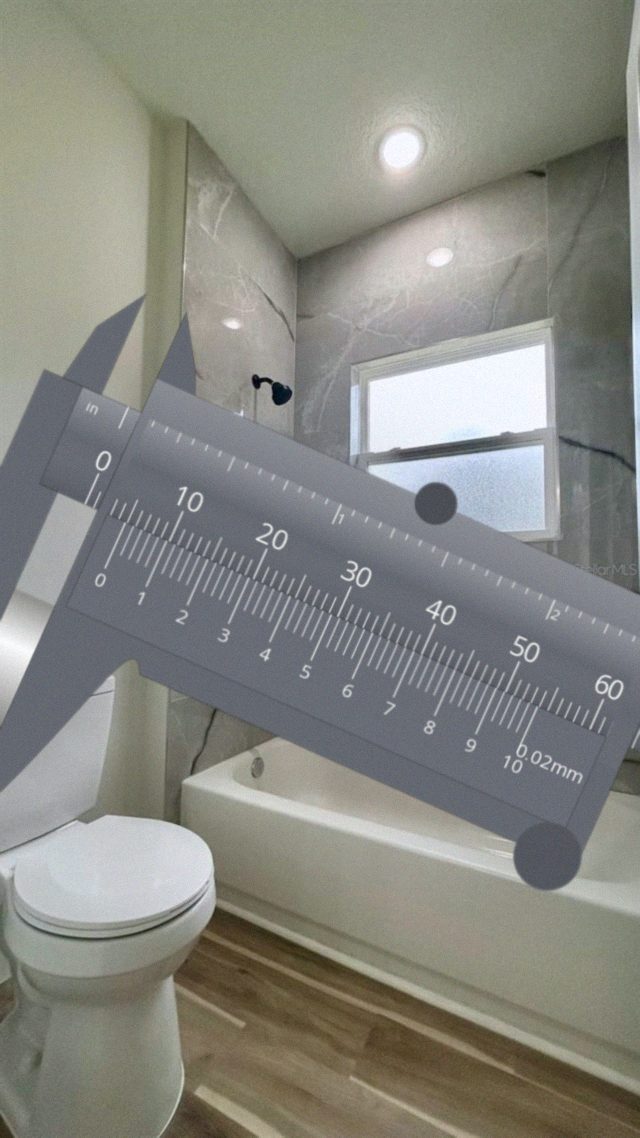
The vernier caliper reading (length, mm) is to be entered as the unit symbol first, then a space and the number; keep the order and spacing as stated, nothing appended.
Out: mm 4.8
